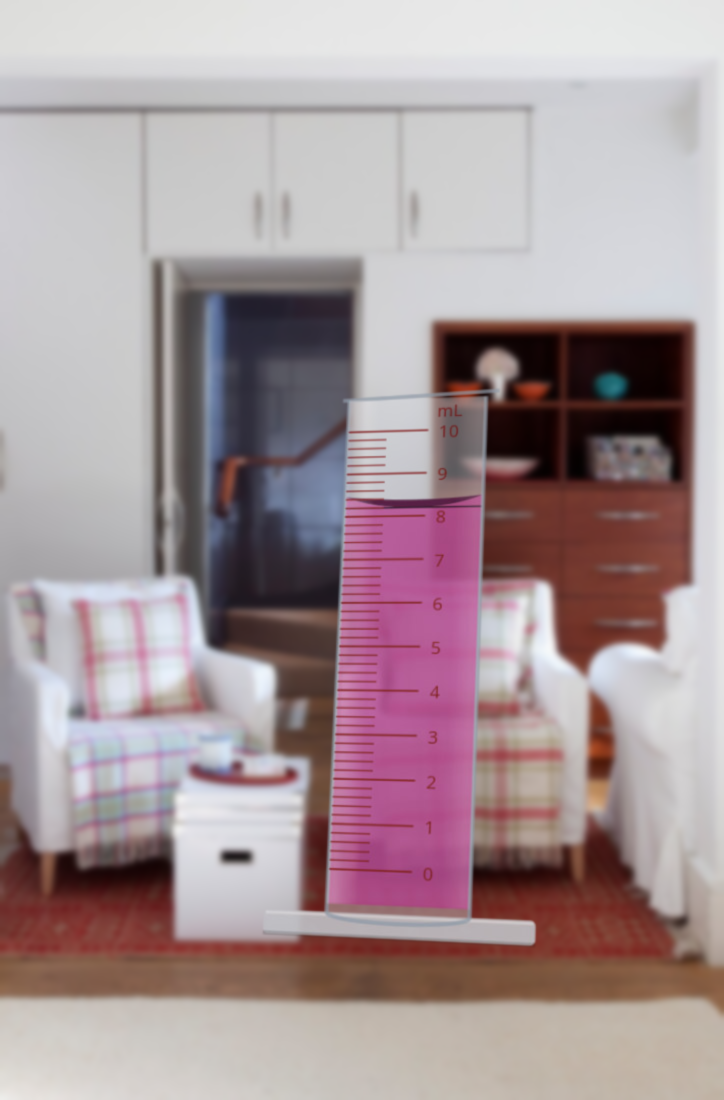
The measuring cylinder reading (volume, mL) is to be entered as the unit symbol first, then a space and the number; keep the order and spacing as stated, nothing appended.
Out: mL 8.2
